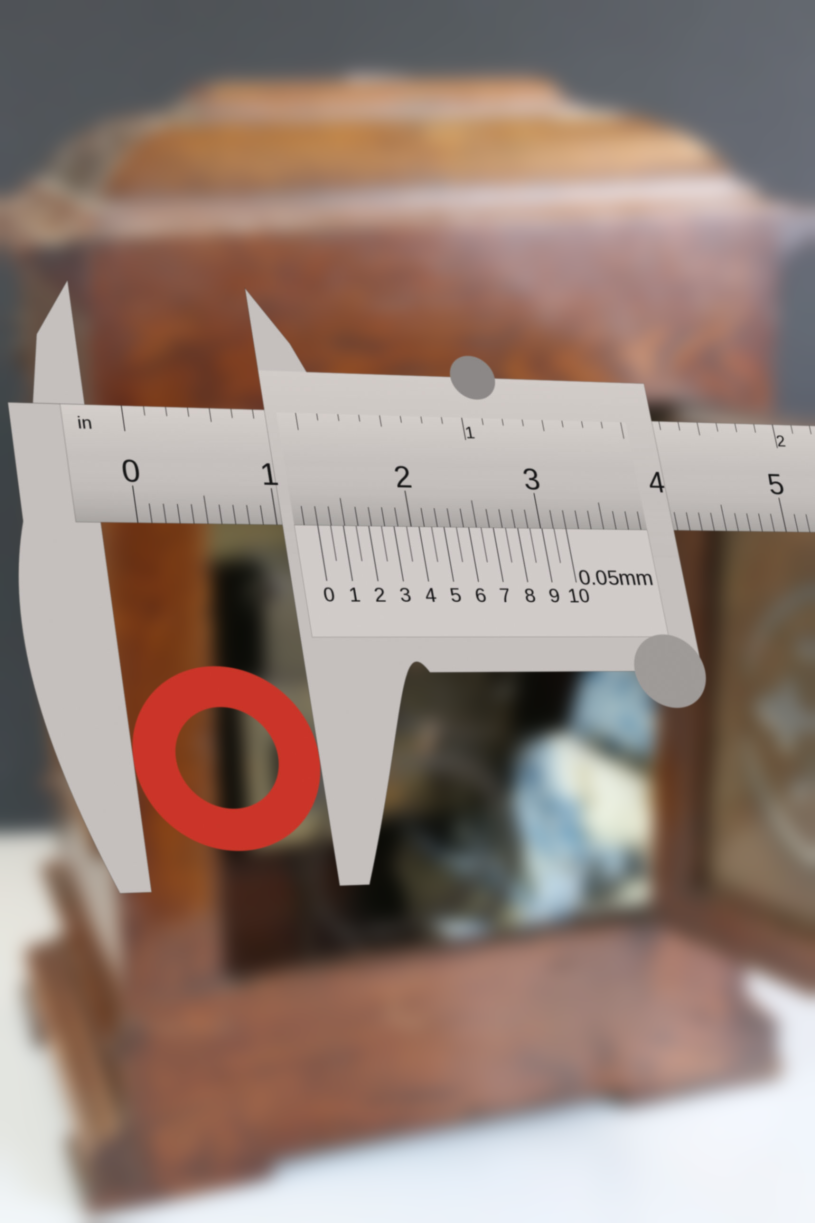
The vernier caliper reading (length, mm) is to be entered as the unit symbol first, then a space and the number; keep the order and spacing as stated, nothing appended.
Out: mm 13.0
